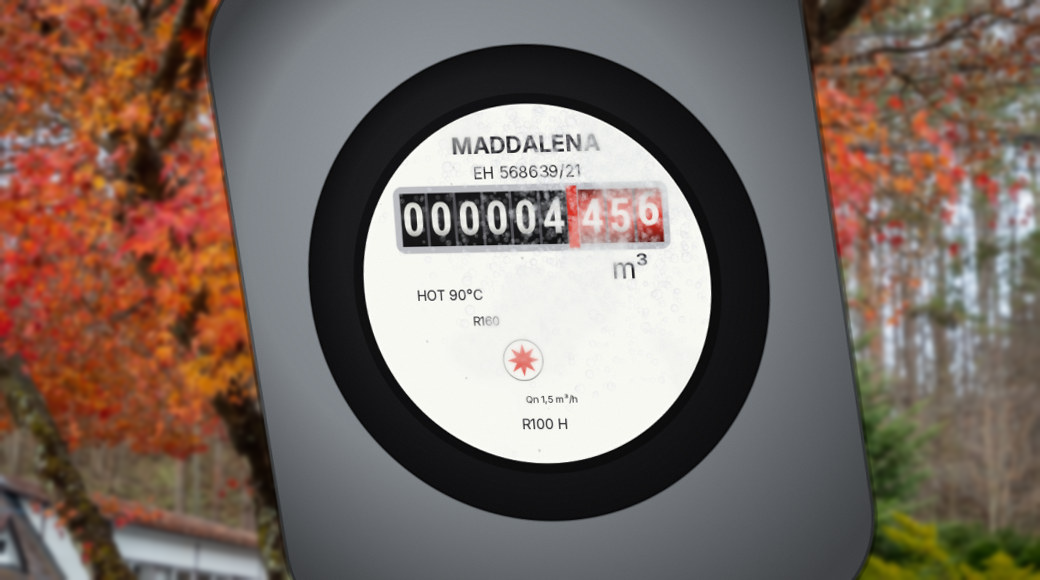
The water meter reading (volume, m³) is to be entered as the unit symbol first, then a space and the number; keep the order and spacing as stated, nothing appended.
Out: m³ 4.456
